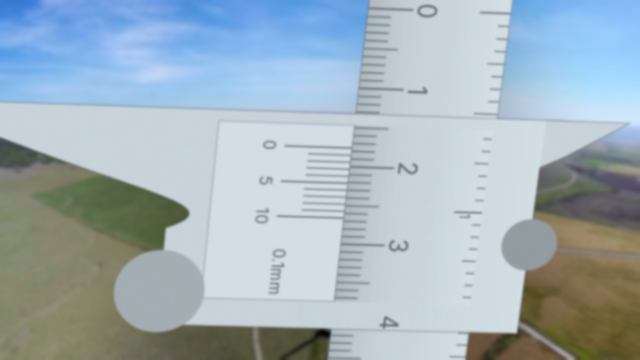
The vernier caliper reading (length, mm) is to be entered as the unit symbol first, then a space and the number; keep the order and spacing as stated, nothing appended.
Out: mm 17.6
